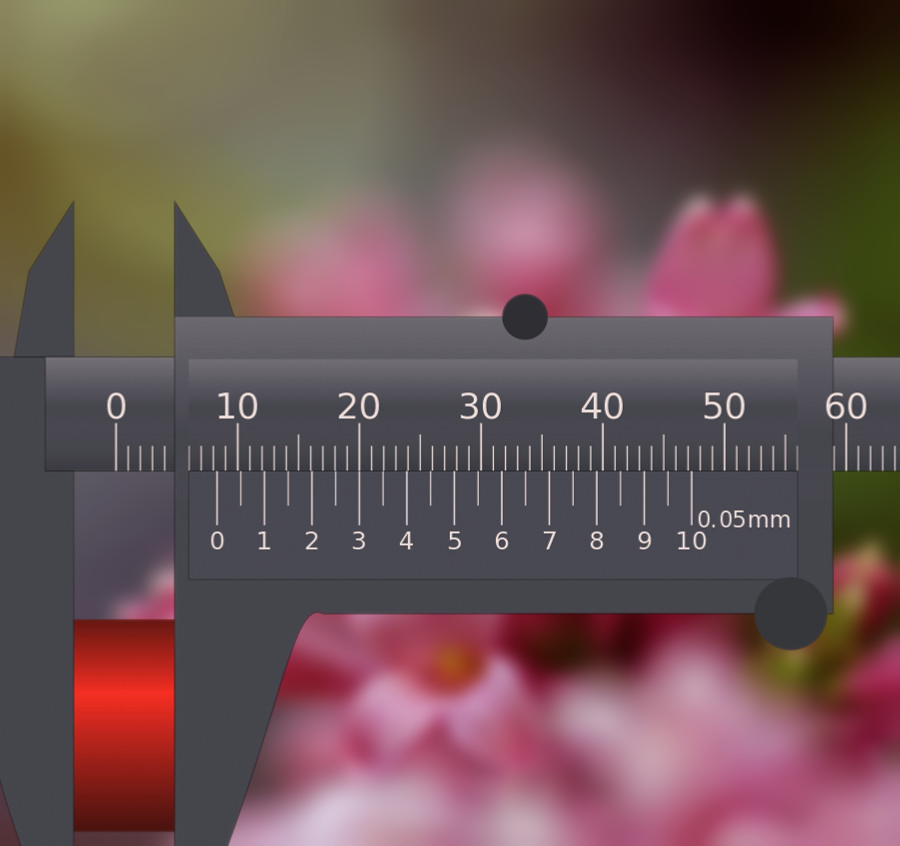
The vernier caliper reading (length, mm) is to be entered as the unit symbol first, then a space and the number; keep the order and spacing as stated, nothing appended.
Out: mm 8.3
